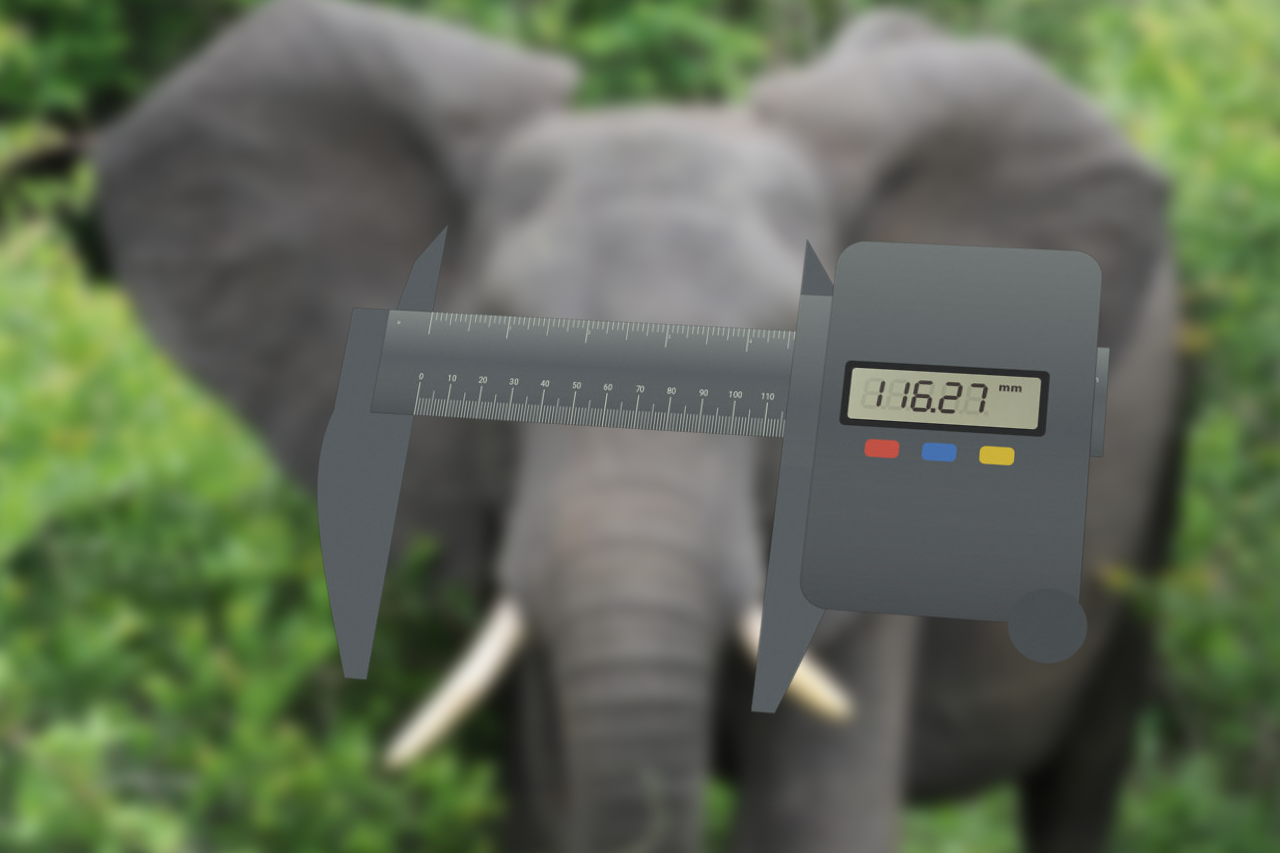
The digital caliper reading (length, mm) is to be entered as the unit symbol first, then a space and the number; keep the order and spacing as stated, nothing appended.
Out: mm 116.27
